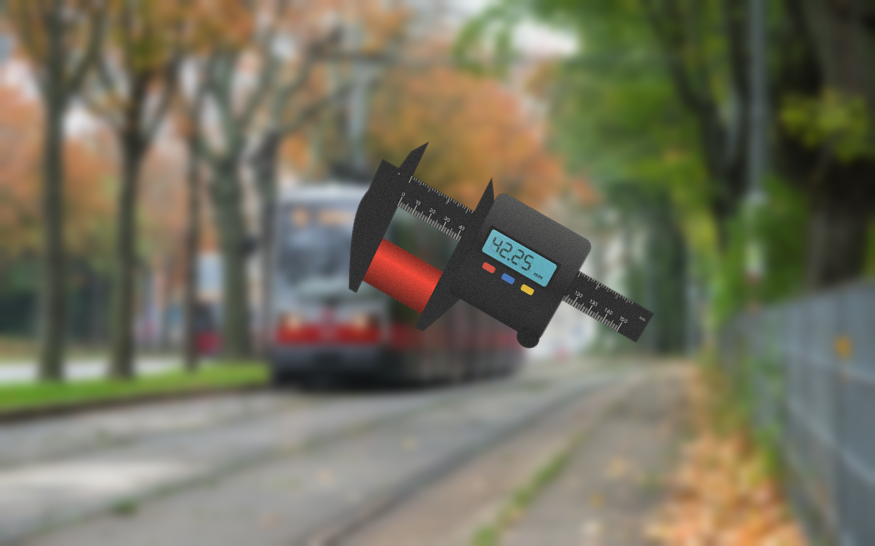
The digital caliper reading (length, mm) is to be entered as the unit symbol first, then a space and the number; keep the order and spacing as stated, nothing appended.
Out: mm 42.25
